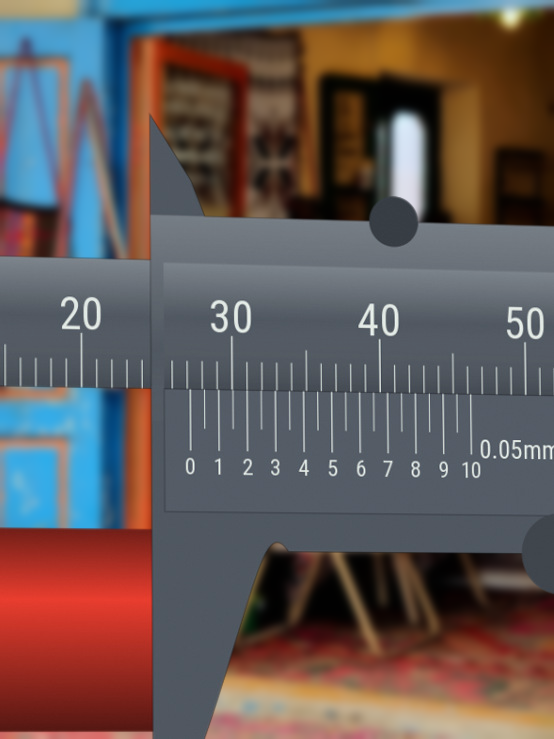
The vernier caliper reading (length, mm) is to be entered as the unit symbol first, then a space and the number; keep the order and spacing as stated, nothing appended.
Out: mm 27.2
